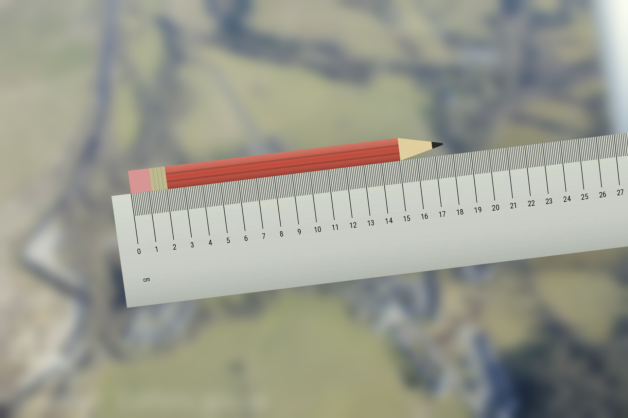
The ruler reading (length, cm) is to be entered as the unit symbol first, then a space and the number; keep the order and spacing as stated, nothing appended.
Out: cm 17.5
